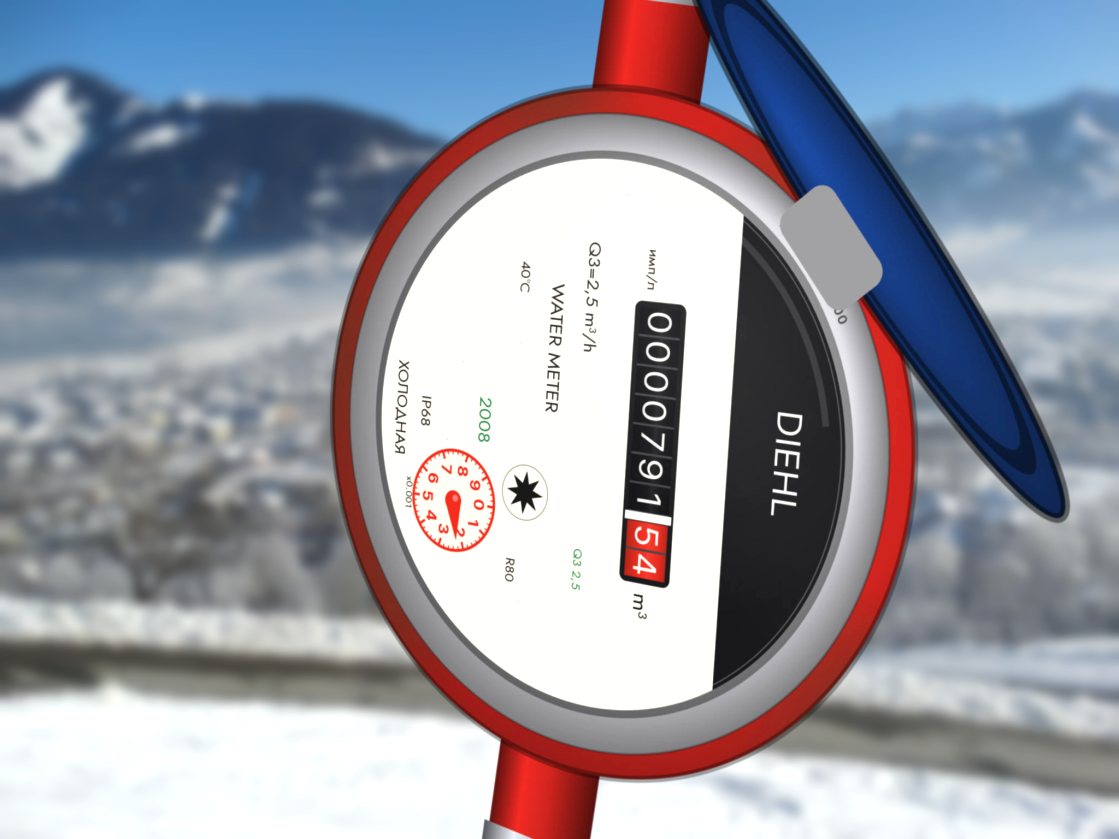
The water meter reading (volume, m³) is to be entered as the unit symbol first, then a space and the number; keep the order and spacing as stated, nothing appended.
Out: m³ 791.542
